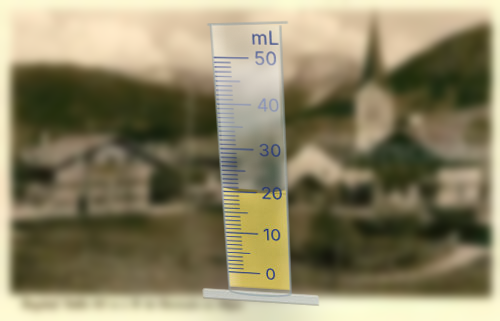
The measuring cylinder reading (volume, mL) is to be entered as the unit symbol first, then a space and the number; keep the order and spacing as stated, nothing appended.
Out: mL 20
